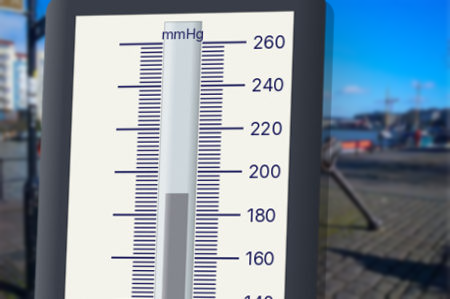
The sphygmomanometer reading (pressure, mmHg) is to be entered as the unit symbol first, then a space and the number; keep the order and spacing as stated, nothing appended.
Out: mmHg 190
